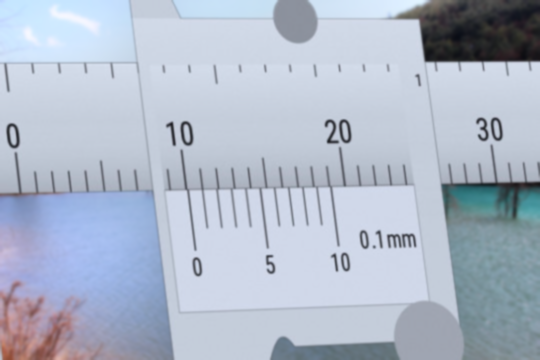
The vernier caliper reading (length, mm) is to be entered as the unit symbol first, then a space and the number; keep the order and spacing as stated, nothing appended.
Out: mm 10.1
